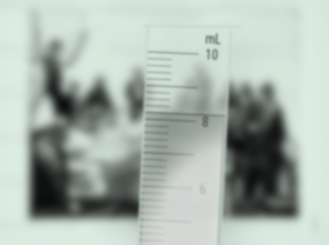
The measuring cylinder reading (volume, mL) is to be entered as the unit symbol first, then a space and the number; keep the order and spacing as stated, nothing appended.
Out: mL 8.2
